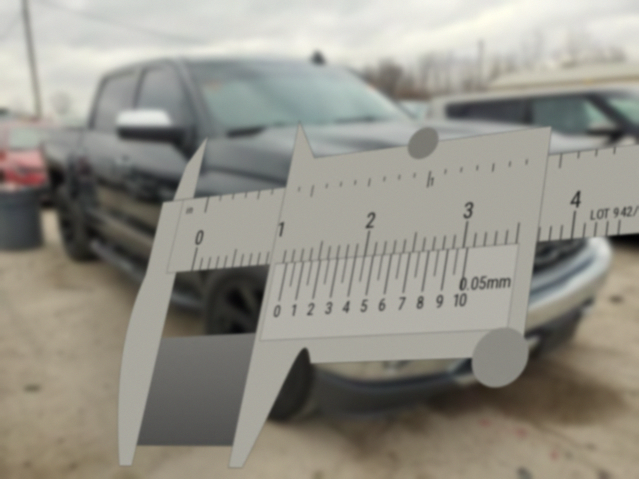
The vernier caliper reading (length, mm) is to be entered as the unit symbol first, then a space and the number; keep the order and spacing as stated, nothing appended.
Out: mm 11.4
